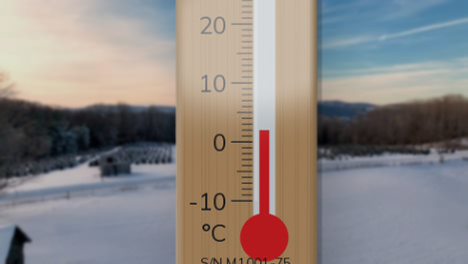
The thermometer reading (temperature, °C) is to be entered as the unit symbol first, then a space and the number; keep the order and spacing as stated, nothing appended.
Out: °C 2
